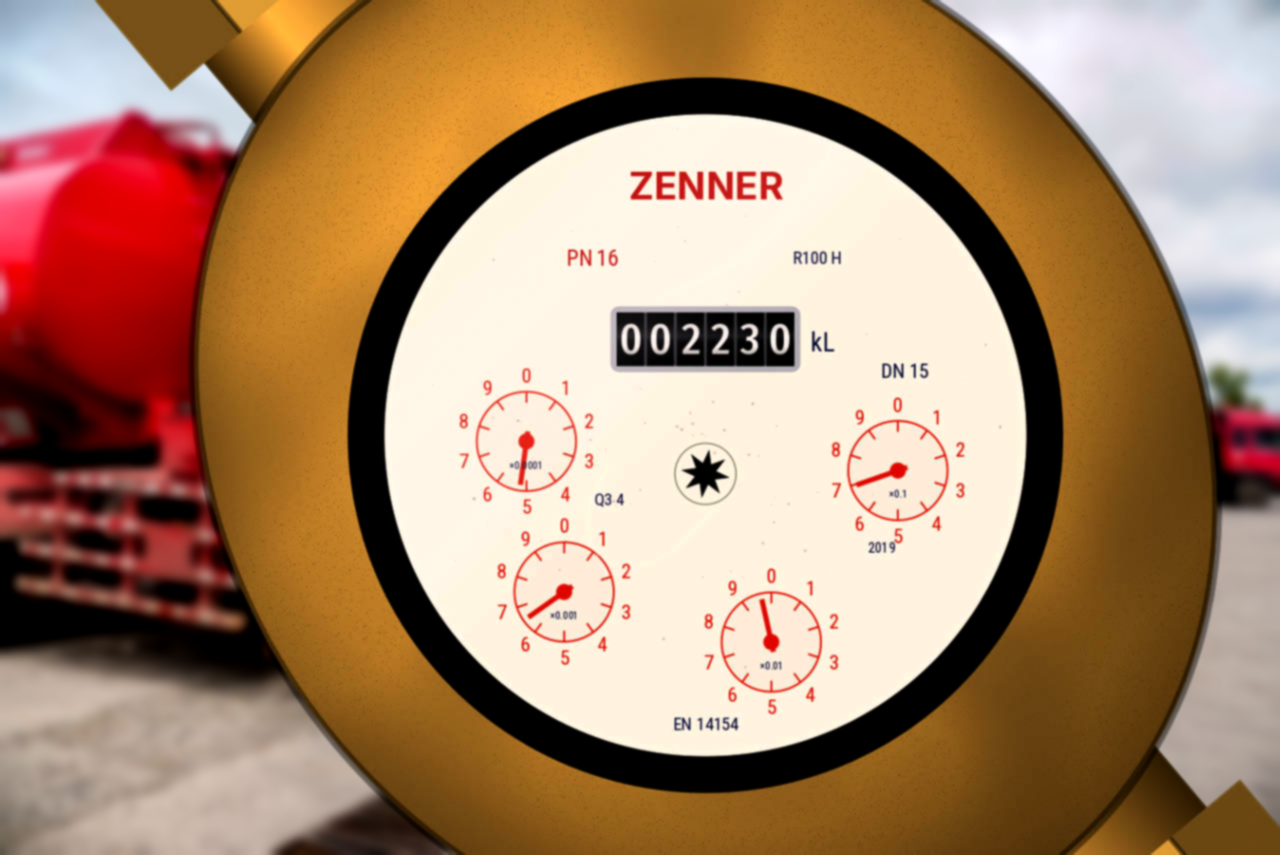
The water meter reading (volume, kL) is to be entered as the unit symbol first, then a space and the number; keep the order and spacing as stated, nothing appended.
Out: kL 2230.6965
